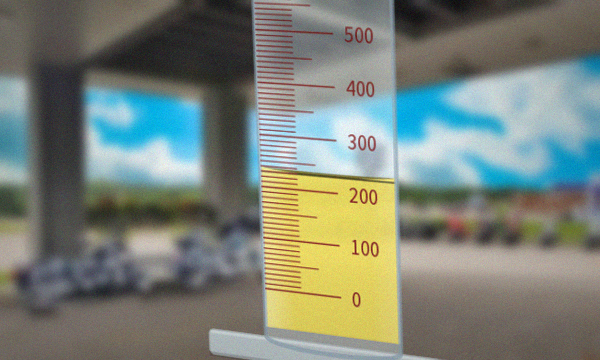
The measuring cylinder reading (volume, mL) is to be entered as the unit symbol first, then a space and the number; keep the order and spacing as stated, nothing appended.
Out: mL 230
